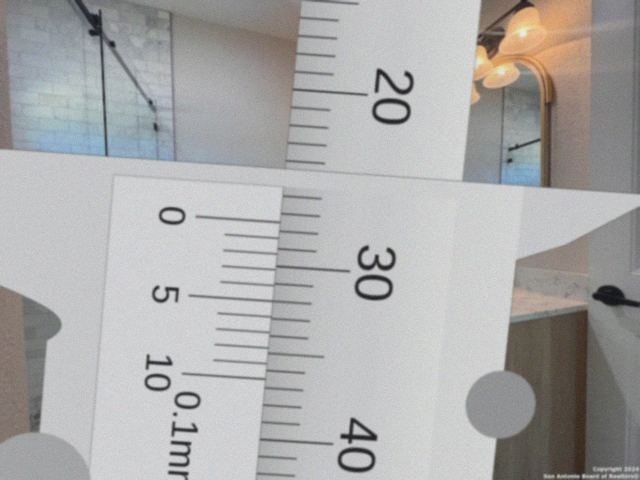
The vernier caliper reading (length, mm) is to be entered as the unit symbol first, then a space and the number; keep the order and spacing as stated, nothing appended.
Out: mm 27.5
